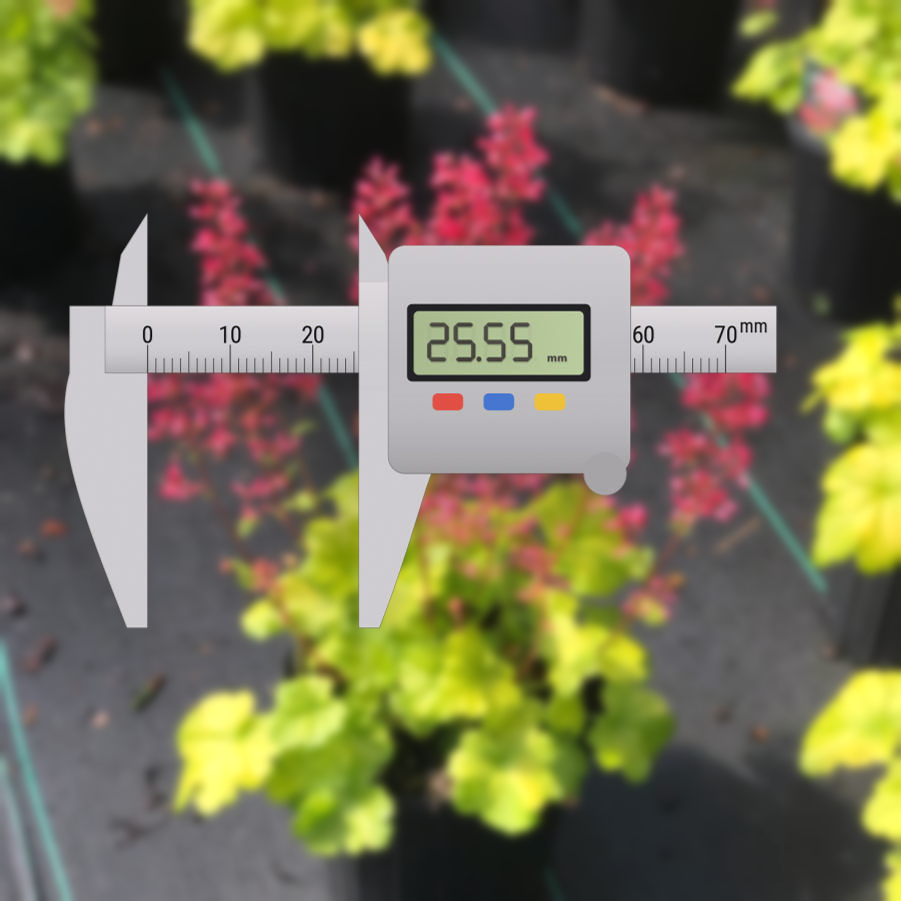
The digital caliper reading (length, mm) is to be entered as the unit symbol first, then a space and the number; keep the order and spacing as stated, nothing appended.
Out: mm 25.55
